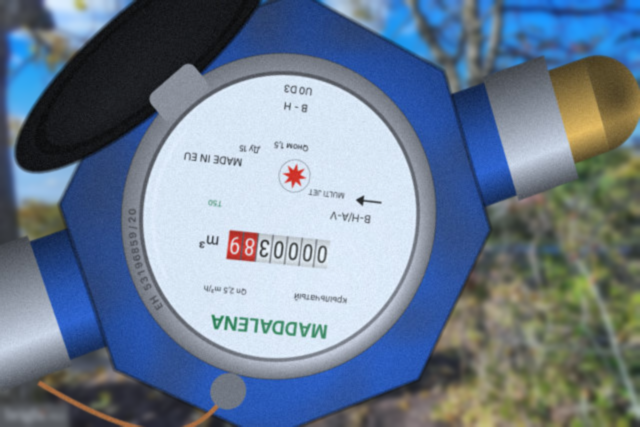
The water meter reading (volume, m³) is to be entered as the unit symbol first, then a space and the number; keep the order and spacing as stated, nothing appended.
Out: m³ 3.89
